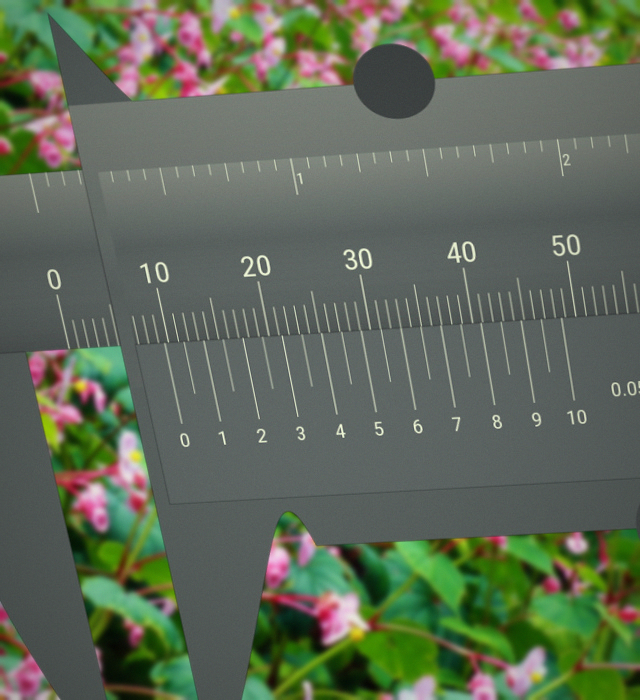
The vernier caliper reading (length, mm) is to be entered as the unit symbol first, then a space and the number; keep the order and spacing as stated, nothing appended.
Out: mm 9.6
